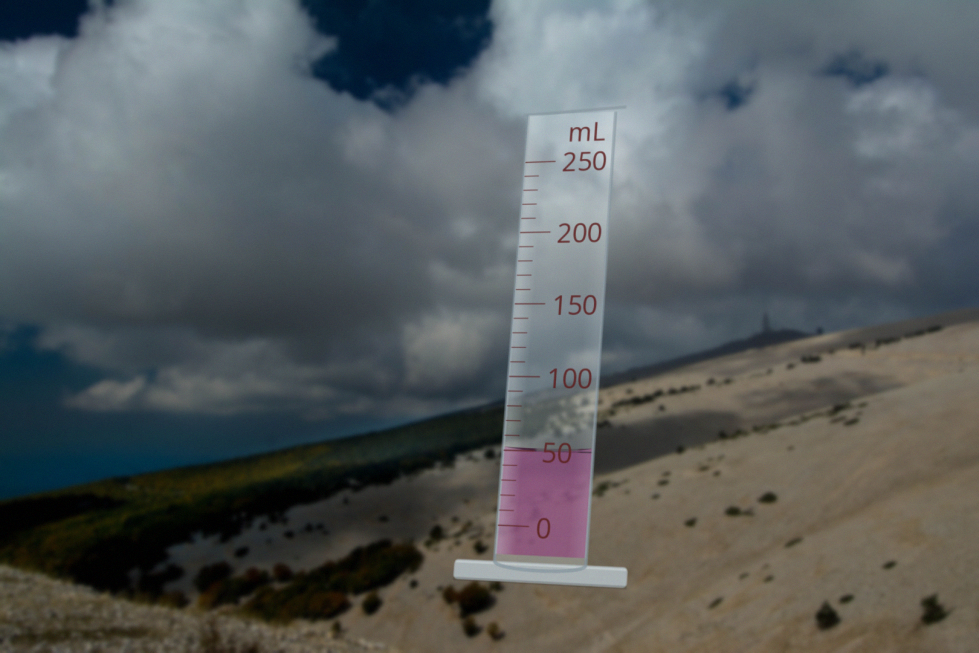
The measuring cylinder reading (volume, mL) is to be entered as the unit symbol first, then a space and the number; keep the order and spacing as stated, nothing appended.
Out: mL 50
